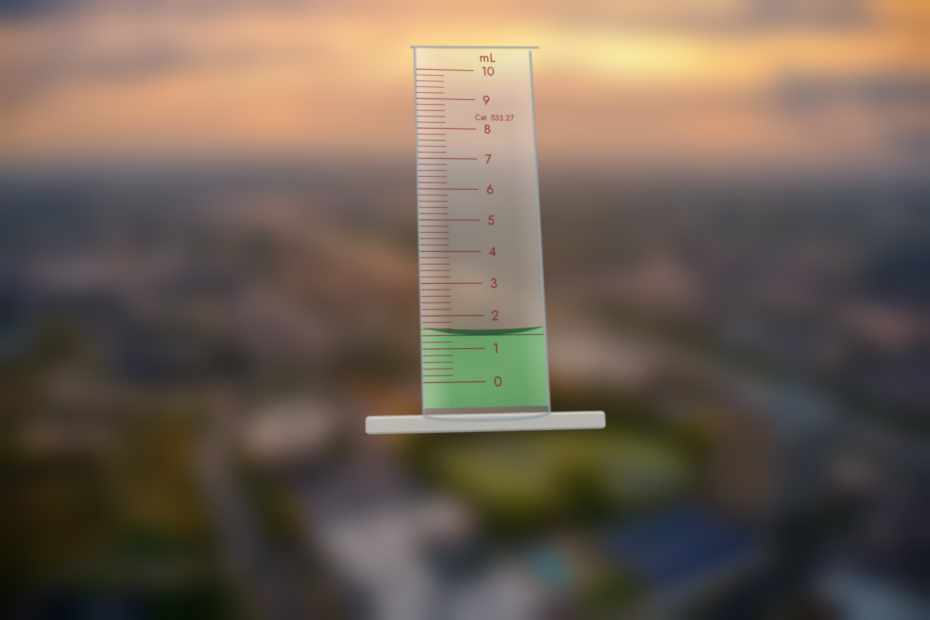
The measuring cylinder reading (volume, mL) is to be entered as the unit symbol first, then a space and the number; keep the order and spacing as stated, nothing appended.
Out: mL 1.4
